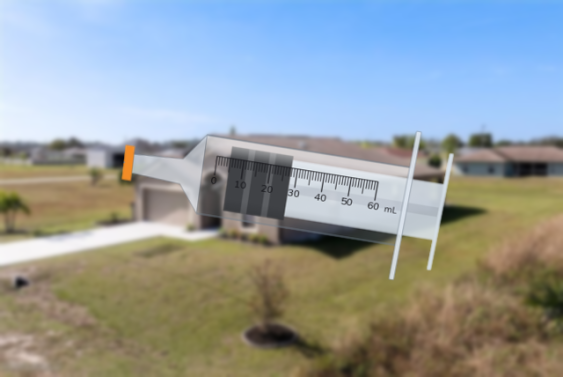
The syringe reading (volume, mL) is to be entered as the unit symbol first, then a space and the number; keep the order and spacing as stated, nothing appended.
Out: mL 5
